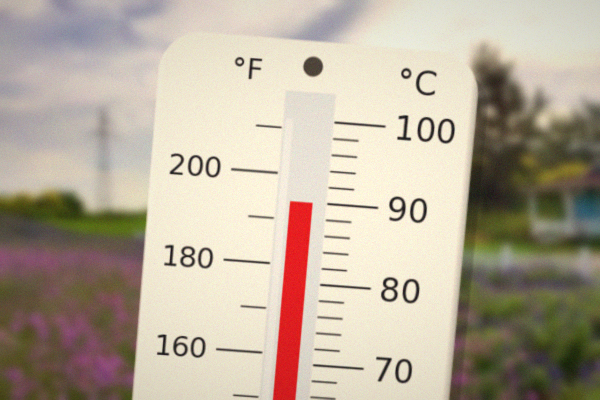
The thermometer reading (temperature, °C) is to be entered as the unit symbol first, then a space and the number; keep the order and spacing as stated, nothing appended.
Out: °C 90
